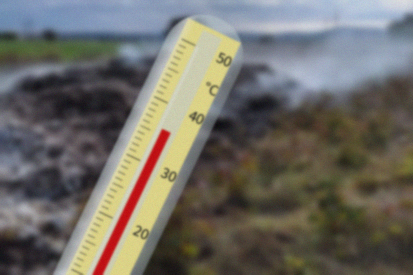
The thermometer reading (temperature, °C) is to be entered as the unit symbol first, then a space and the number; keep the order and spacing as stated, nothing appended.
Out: °C 36
